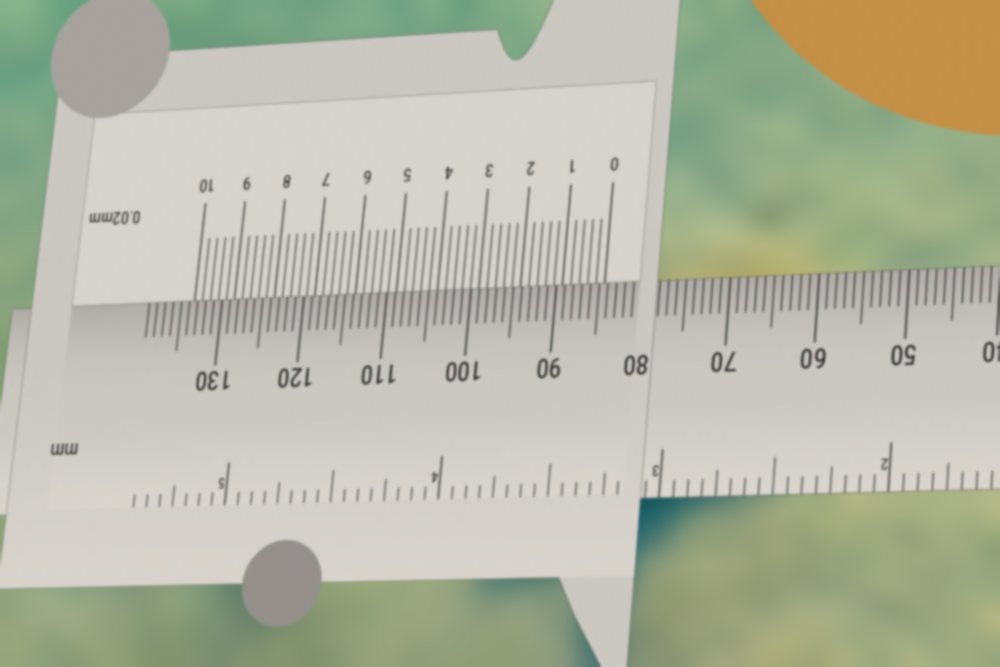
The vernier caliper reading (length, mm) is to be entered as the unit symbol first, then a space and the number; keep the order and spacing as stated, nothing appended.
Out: mm 84.4
